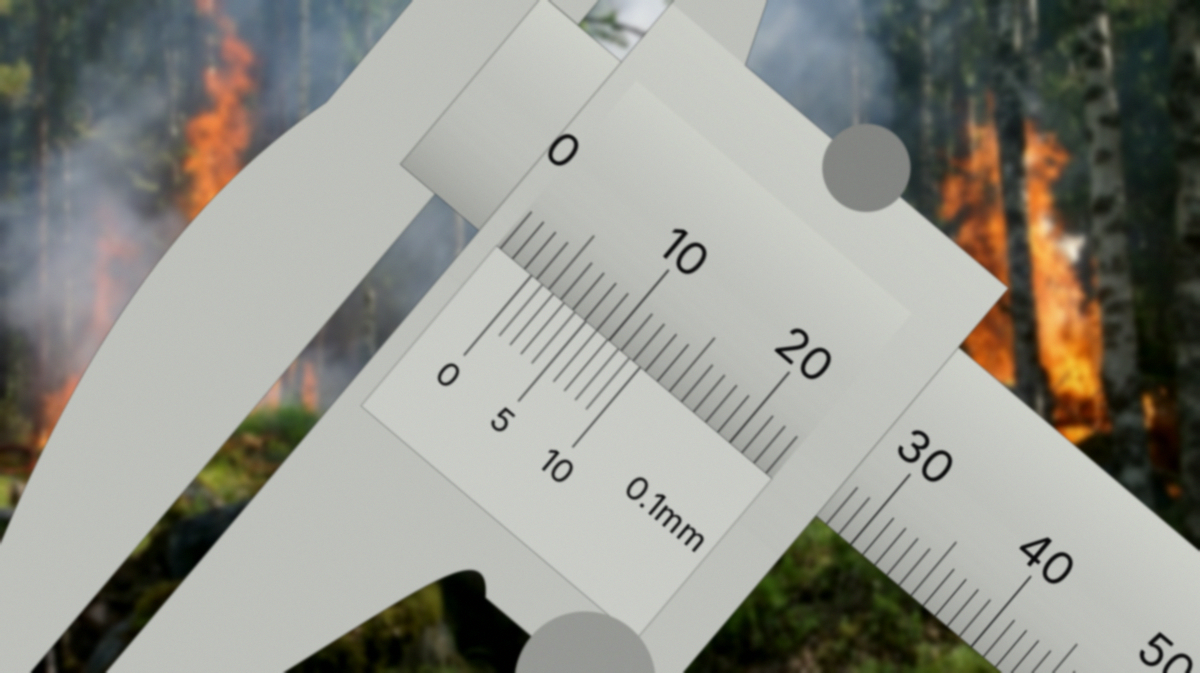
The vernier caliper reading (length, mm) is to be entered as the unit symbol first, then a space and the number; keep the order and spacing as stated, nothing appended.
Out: mm 3.6
